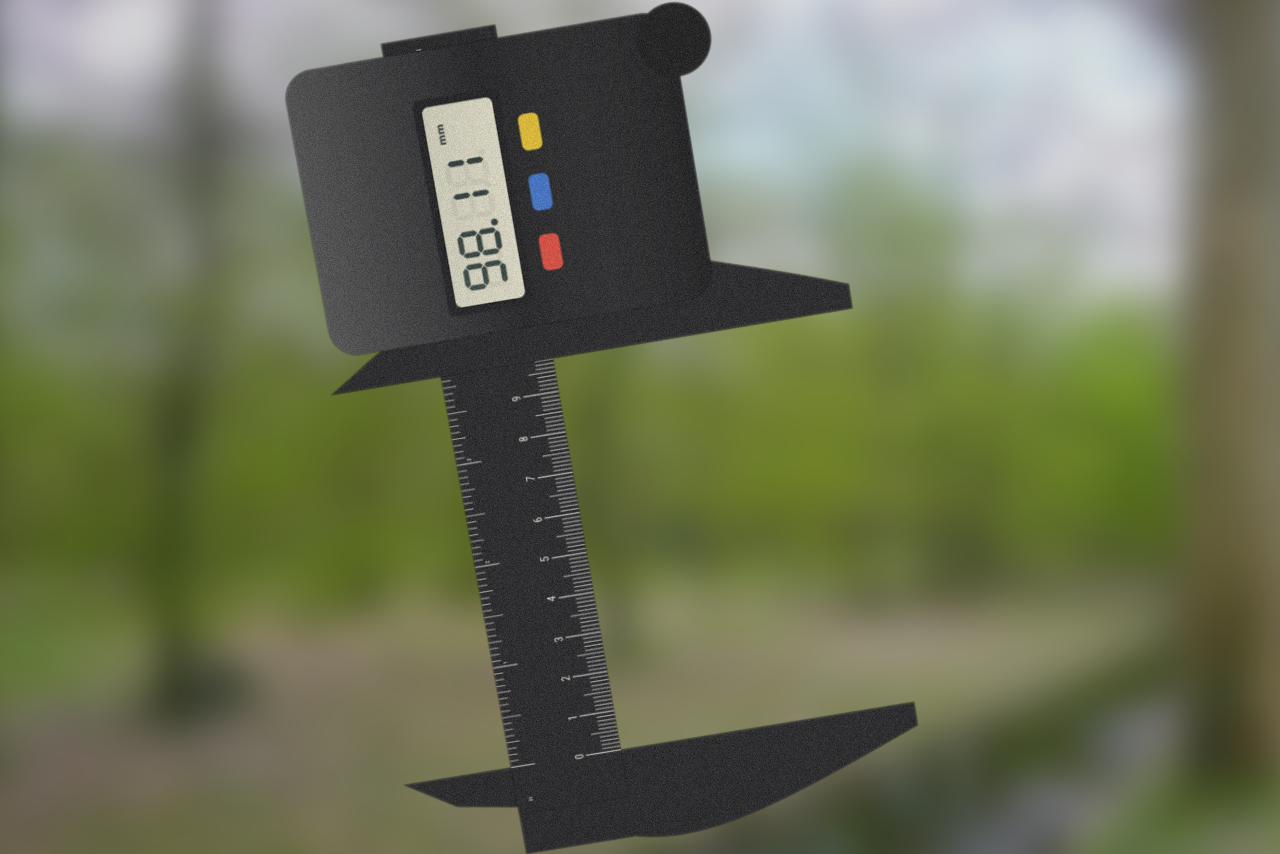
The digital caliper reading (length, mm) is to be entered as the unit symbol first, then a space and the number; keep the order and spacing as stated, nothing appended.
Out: mm 98.11
